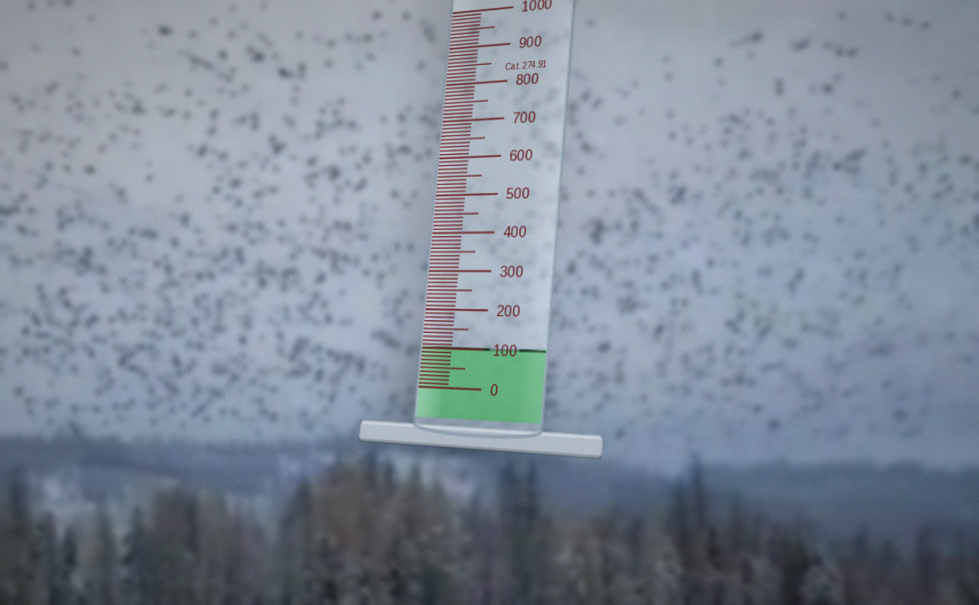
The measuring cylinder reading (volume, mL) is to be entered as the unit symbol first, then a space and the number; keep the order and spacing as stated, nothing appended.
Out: mL 100
